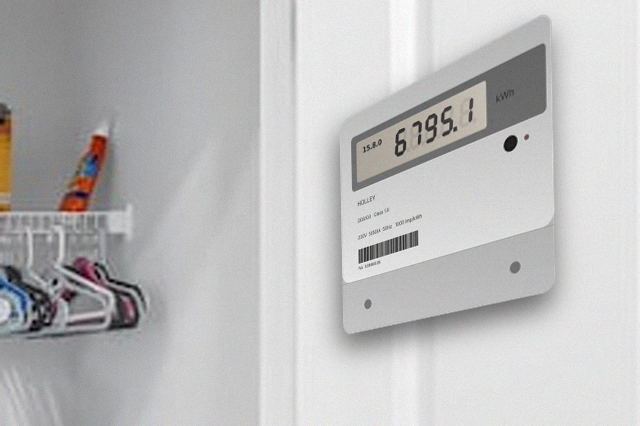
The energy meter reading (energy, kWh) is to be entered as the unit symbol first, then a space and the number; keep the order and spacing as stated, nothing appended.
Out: kWh 6795.1
